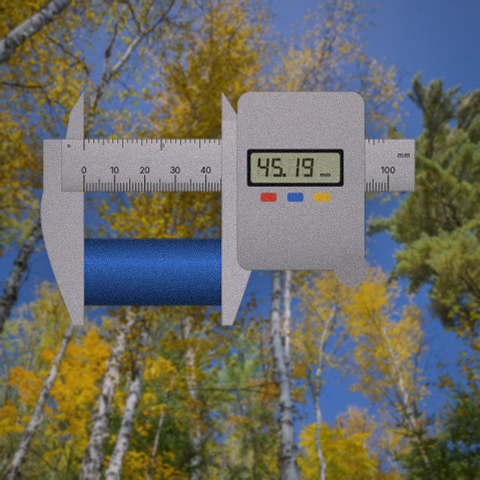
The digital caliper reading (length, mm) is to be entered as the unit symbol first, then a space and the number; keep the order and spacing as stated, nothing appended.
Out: mm 45.19
